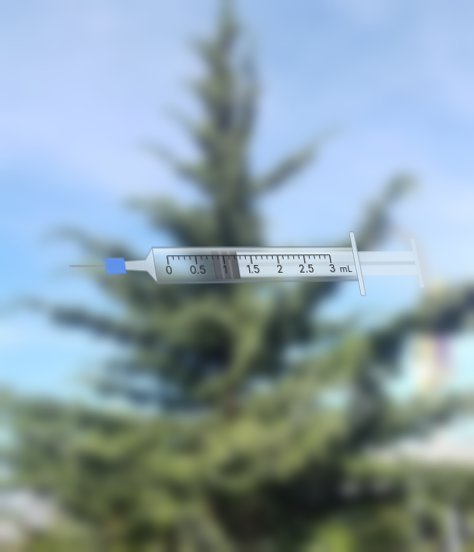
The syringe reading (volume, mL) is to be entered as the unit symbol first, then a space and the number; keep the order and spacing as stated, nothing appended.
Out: mL 0.8
